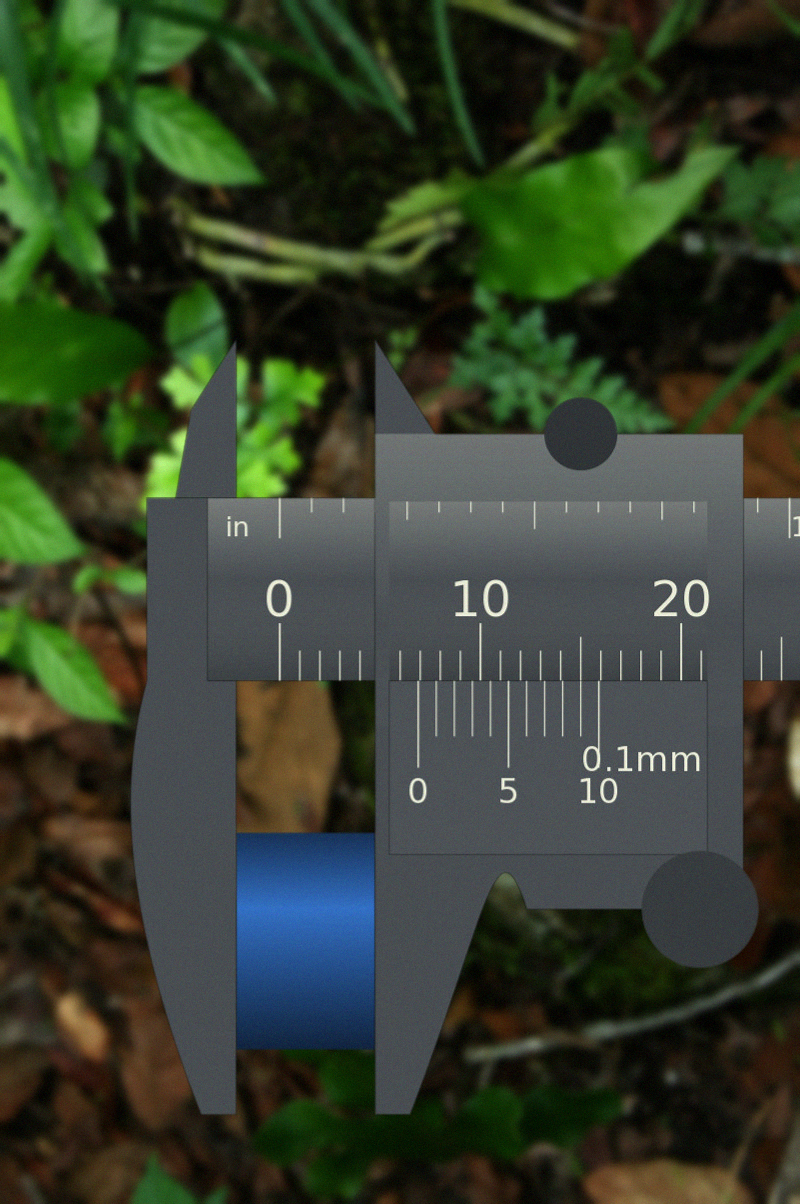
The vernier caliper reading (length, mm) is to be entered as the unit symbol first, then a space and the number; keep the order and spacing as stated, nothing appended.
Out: mm 6.9
